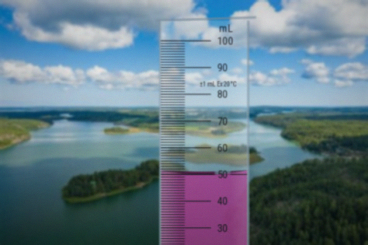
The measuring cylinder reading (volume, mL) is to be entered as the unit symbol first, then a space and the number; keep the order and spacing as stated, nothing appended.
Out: mL 50
